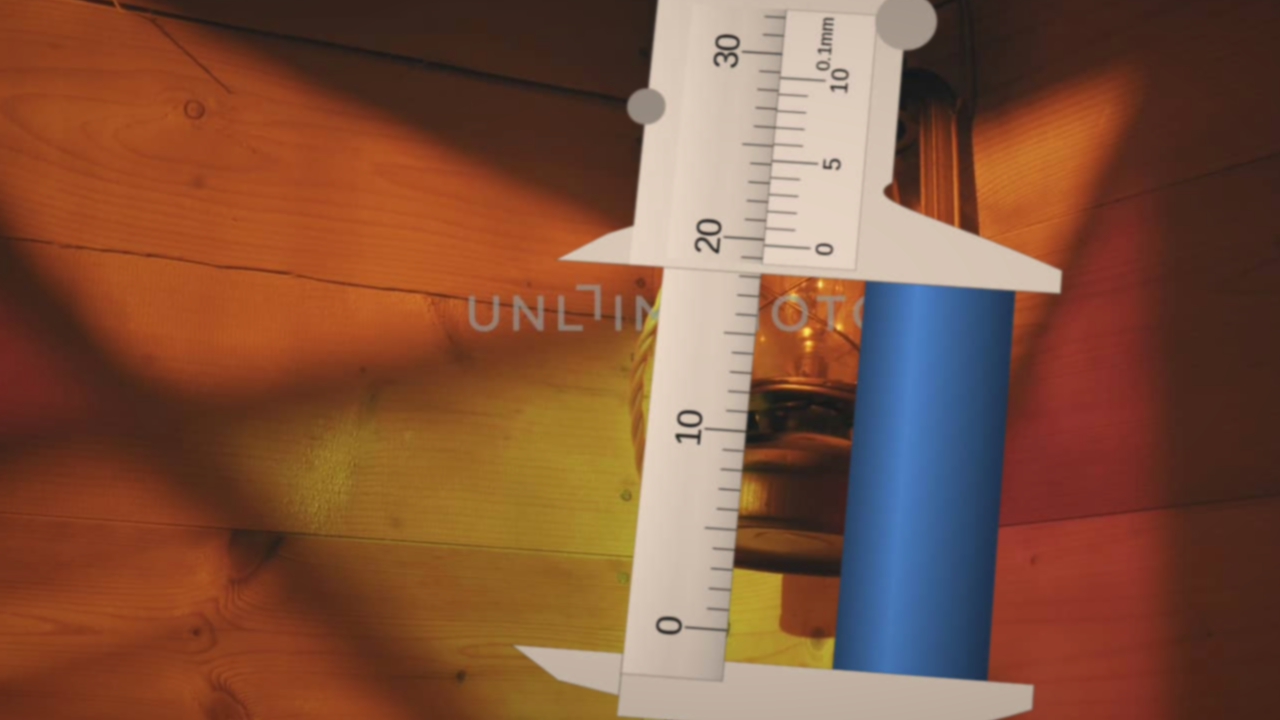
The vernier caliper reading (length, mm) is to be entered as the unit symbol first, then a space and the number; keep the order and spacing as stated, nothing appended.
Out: mm 19.7
